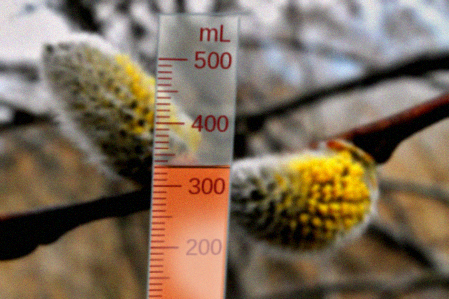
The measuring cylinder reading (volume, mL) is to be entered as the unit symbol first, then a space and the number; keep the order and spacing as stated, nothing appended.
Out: mL 330
